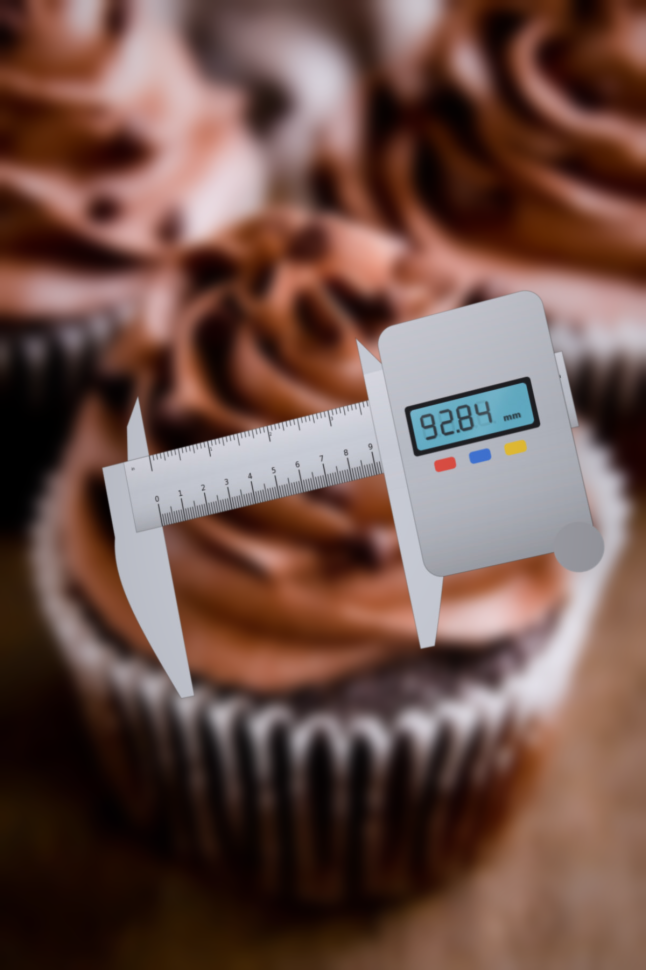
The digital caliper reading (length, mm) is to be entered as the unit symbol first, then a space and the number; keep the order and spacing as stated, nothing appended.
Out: mm 92.84
